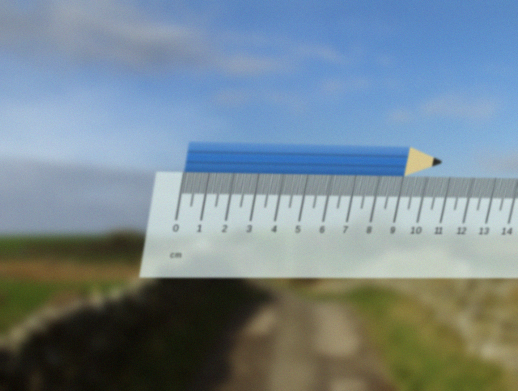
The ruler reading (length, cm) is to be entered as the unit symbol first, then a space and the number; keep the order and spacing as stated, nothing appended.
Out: cm 10.5
